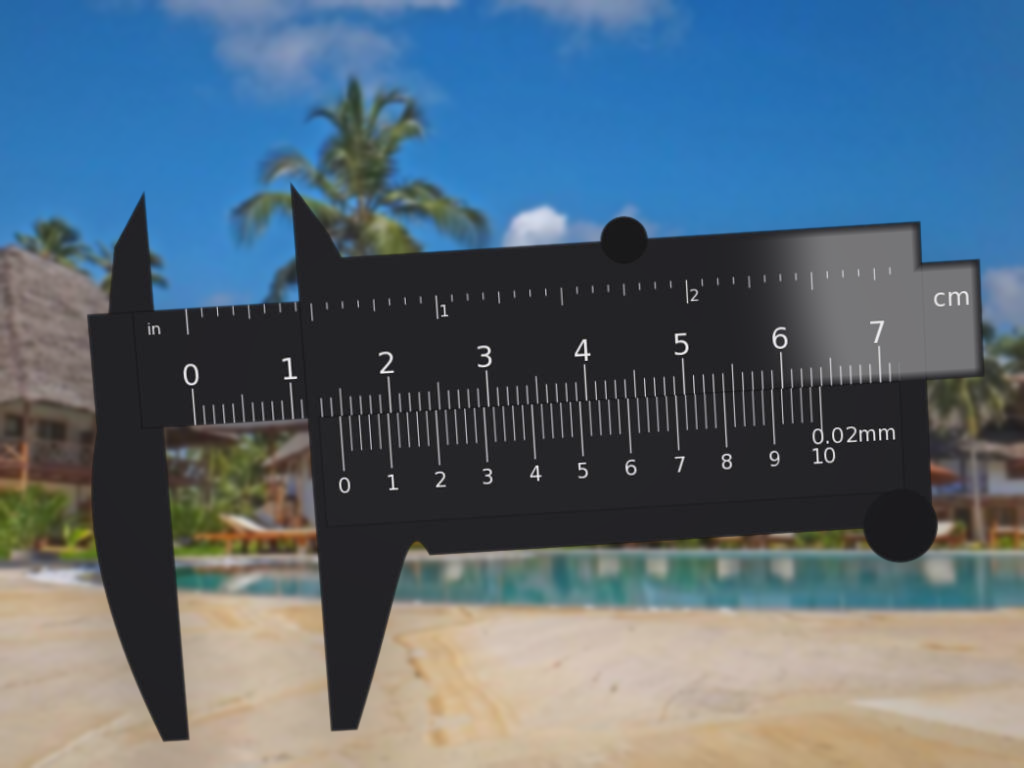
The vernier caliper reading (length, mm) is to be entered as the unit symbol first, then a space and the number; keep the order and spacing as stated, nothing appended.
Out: mm 14.8
